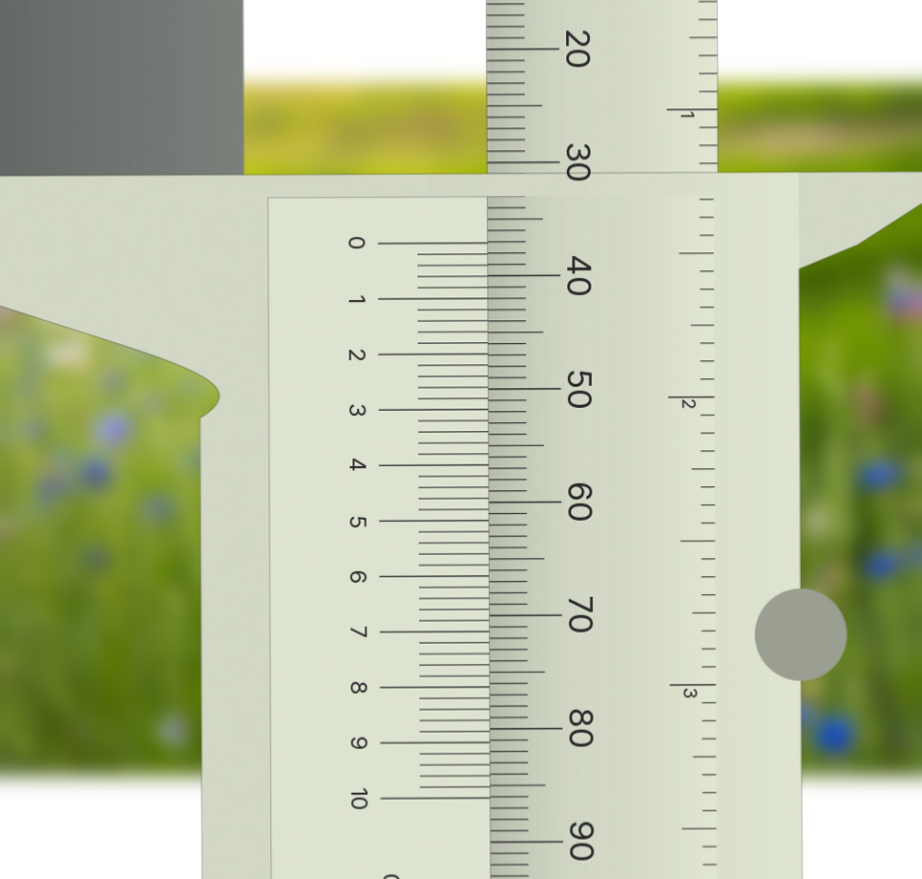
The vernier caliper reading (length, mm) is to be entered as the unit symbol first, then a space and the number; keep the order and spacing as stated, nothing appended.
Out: mm 37.1
